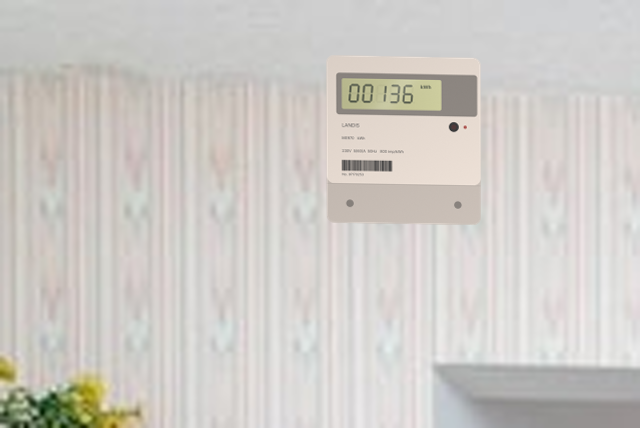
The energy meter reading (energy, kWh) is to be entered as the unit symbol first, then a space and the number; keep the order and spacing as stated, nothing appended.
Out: kWh 136
